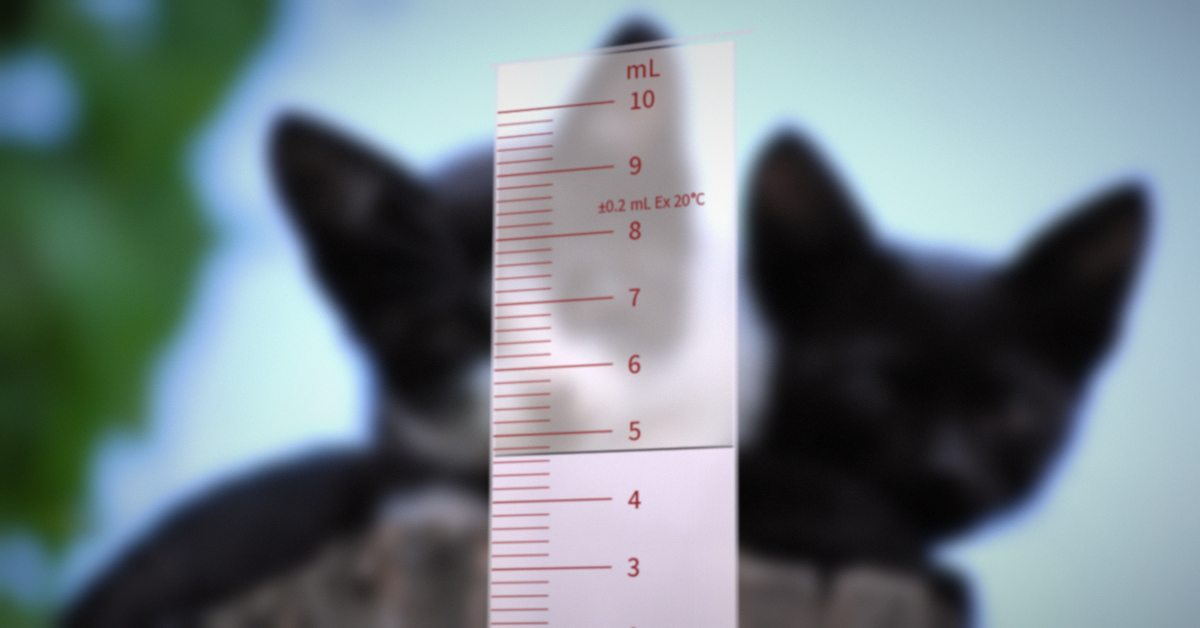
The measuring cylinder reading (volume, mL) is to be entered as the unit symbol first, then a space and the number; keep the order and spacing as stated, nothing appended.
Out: mL 4.7
